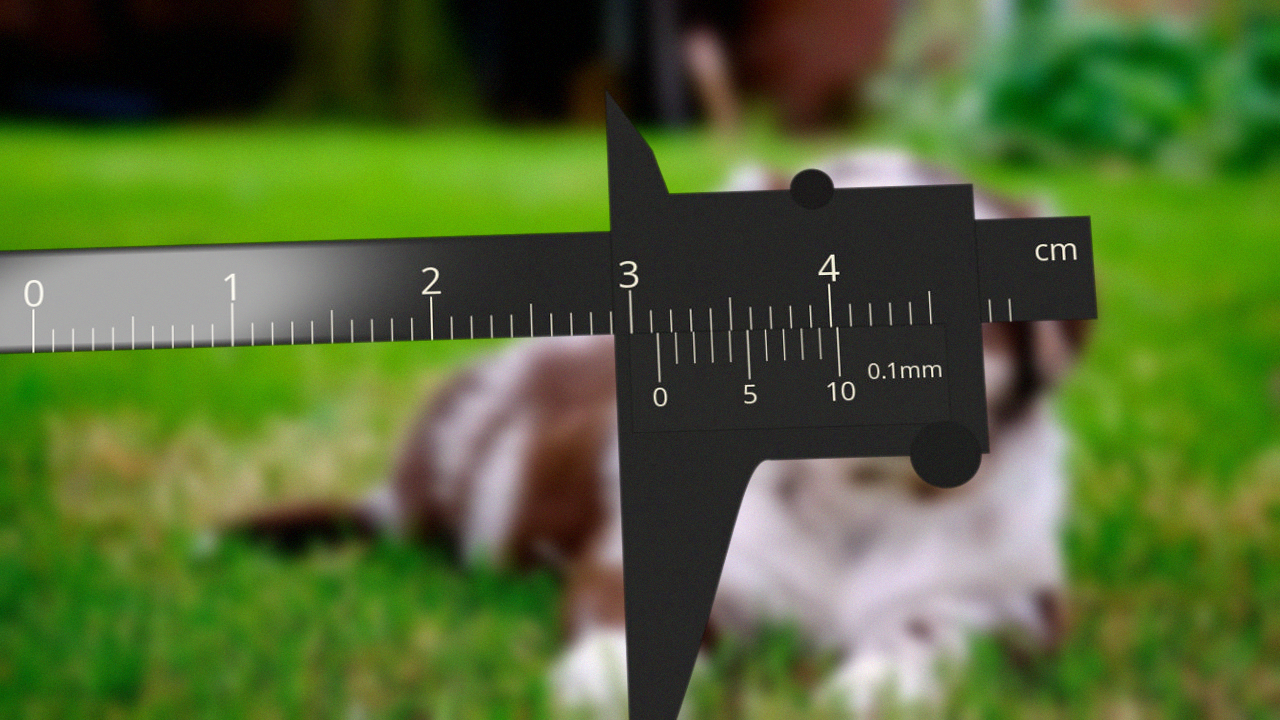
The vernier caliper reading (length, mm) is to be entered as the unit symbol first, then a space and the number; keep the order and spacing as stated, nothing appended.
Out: mm 31.3
